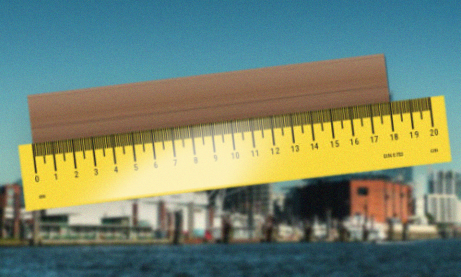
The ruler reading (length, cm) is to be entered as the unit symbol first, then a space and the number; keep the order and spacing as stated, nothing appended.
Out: cm 18
